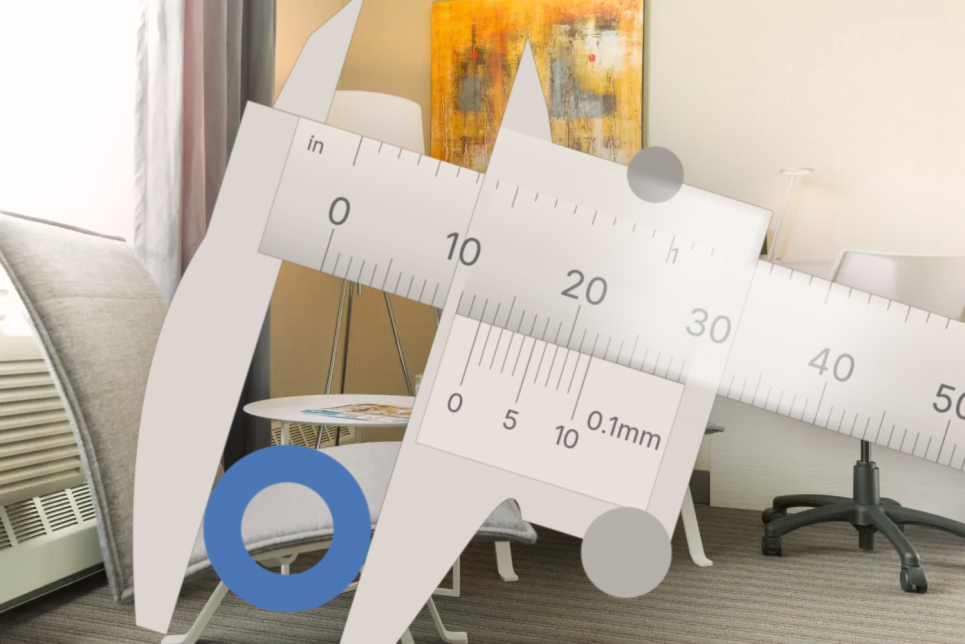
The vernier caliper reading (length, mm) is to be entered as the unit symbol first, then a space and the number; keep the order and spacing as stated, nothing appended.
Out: mm 13.0
